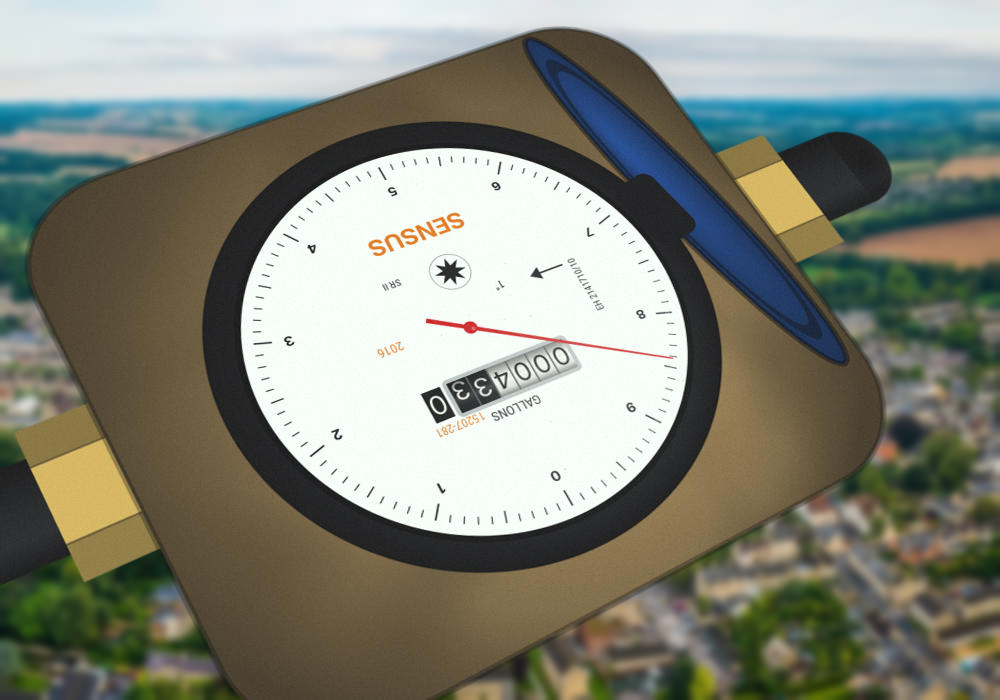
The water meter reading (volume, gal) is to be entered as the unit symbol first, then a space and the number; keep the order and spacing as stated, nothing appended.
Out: gal 4328.4
